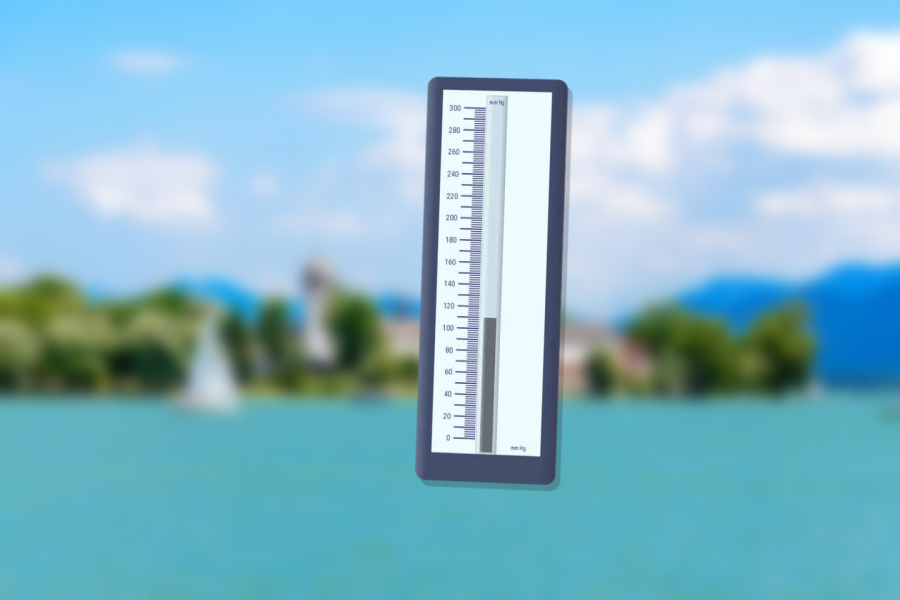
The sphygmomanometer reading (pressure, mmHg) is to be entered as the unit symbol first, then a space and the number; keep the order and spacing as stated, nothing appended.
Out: mmHg 110
